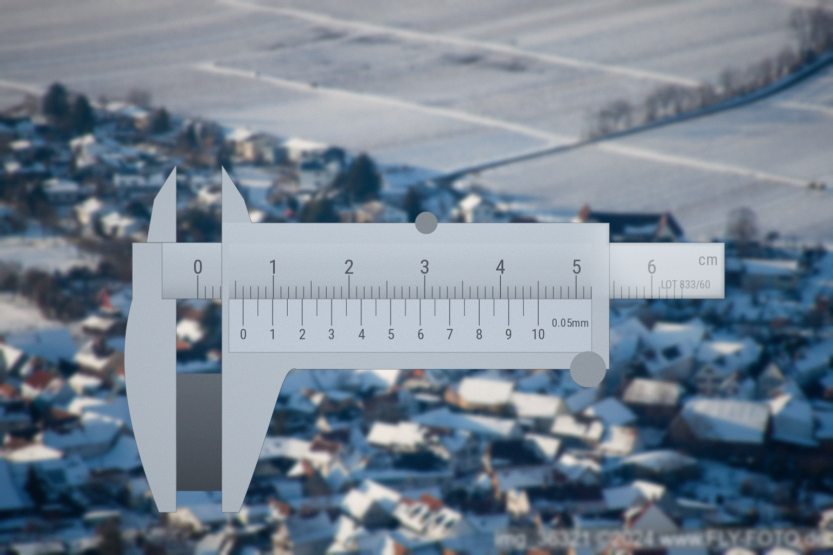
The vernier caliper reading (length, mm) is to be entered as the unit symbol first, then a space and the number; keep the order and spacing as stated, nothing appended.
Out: mm 6.0
